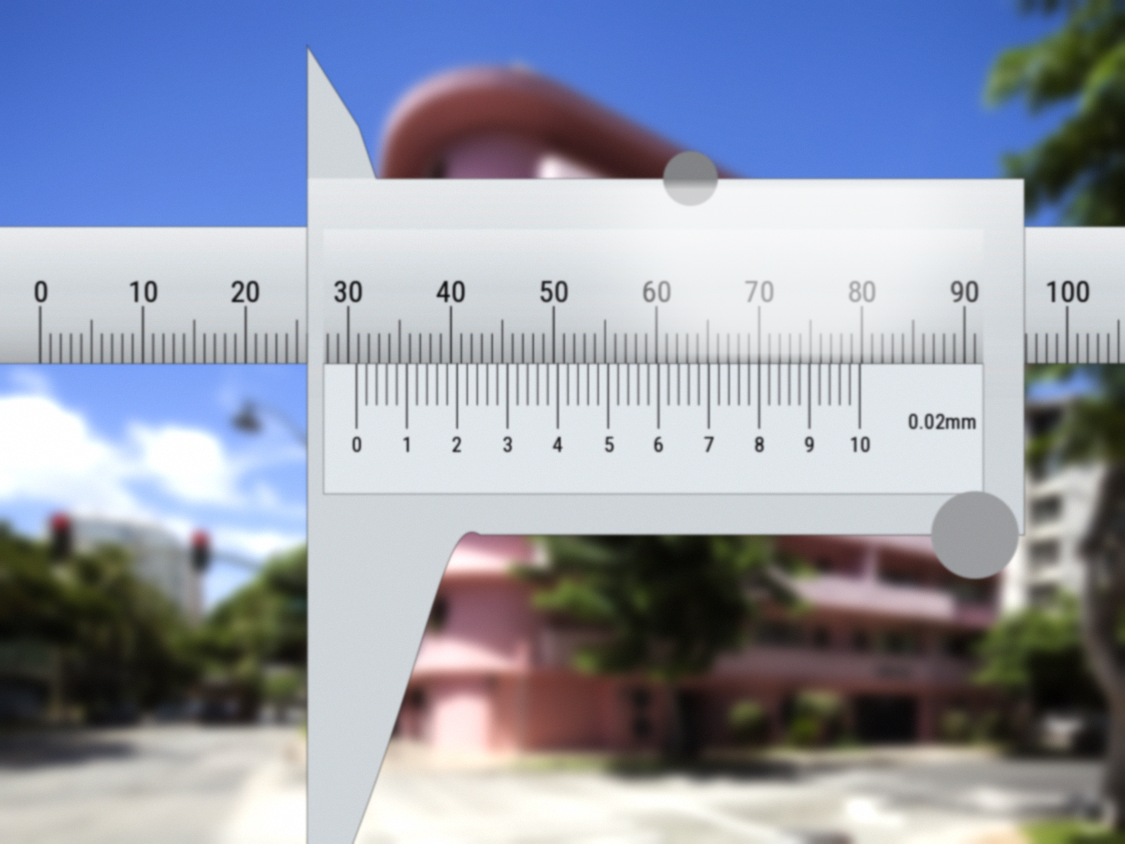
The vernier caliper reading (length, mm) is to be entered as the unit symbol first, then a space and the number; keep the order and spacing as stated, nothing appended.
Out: mm 30.8
